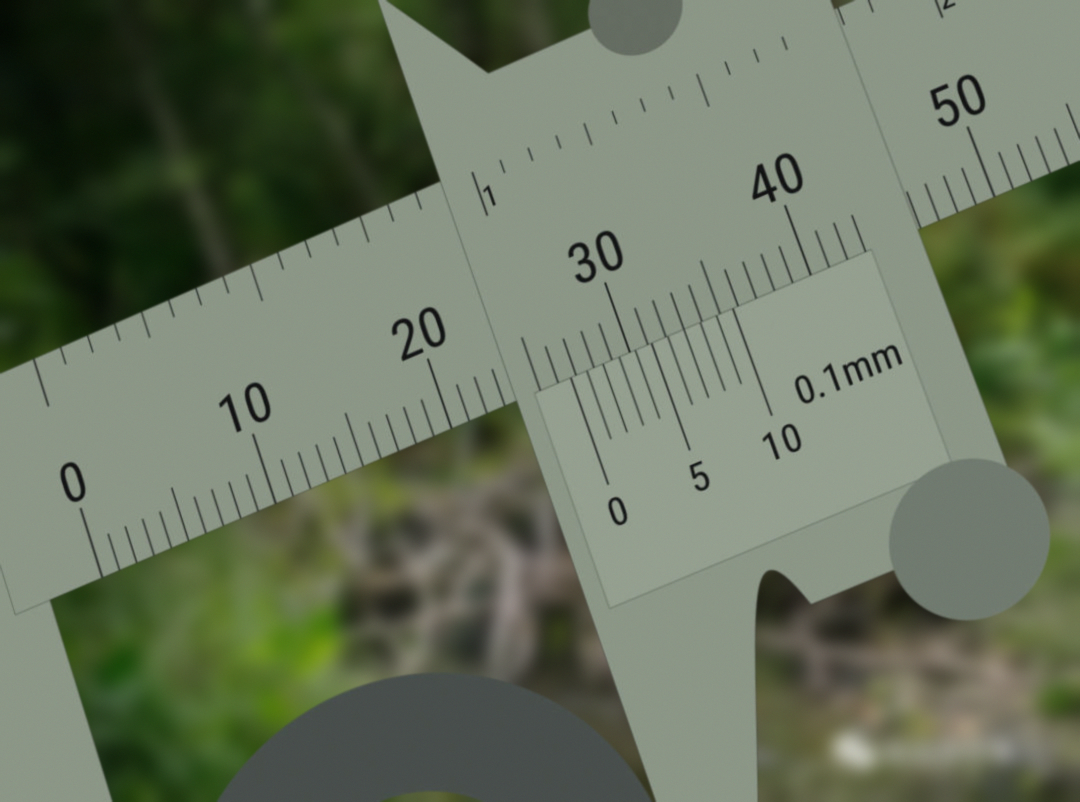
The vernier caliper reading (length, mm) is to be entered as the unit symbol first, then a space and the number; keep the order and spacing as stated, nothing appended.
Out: mm 26.7
